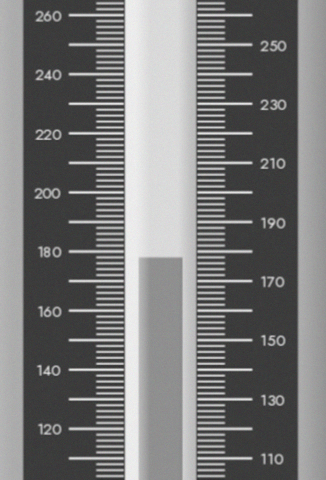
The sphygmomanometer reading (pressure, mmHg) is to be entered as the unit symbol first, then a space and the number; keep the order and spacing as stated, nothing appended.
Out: mmHg 178
